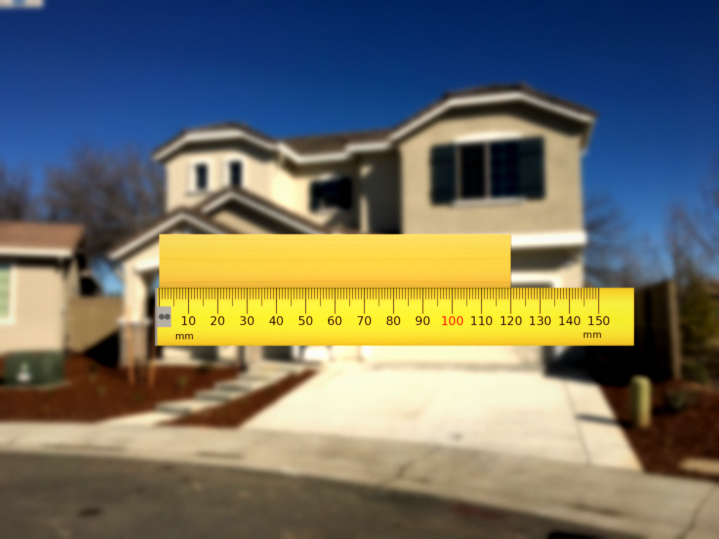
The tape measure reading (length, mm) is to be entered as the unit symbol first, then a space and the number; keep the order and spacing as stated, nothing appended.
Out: mm 120
